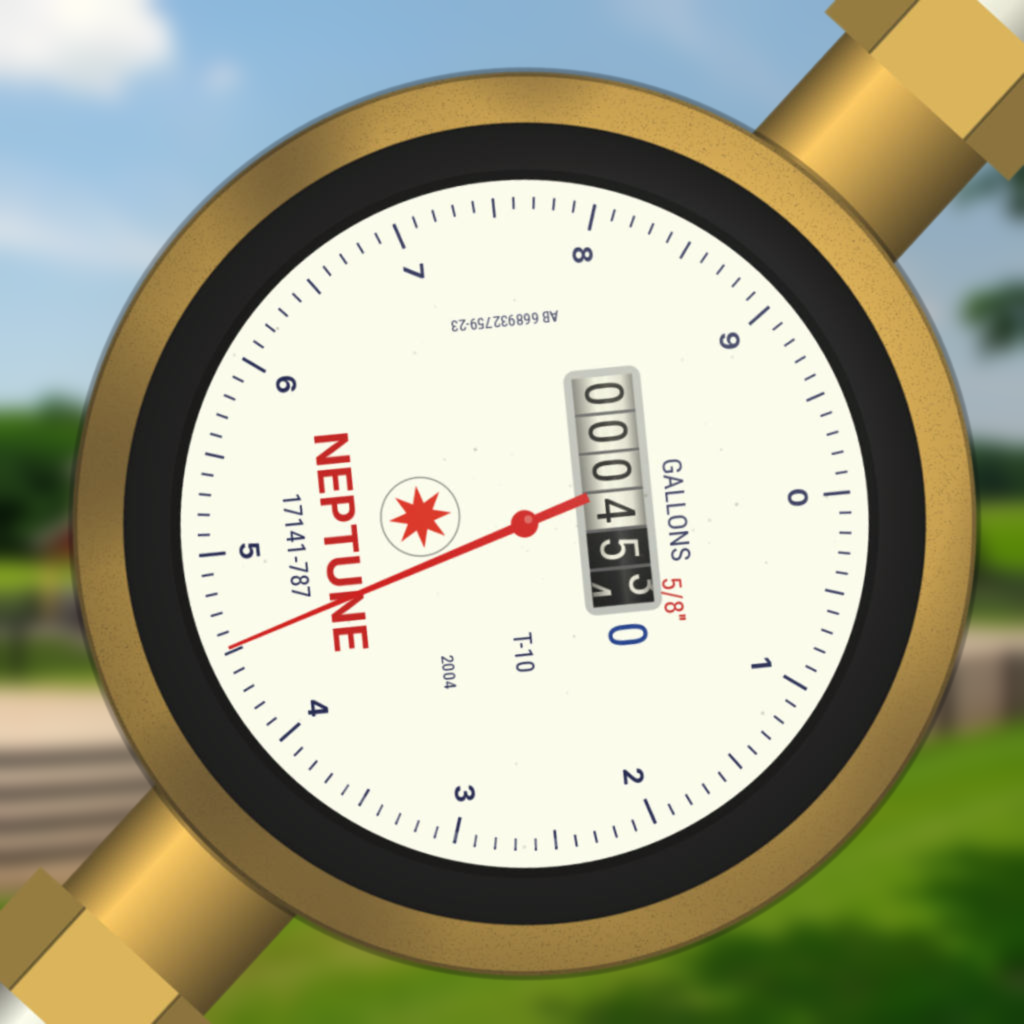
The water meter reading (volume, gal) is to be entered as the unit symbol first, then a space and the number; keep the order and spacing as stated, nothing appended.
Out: gal 4534.5
